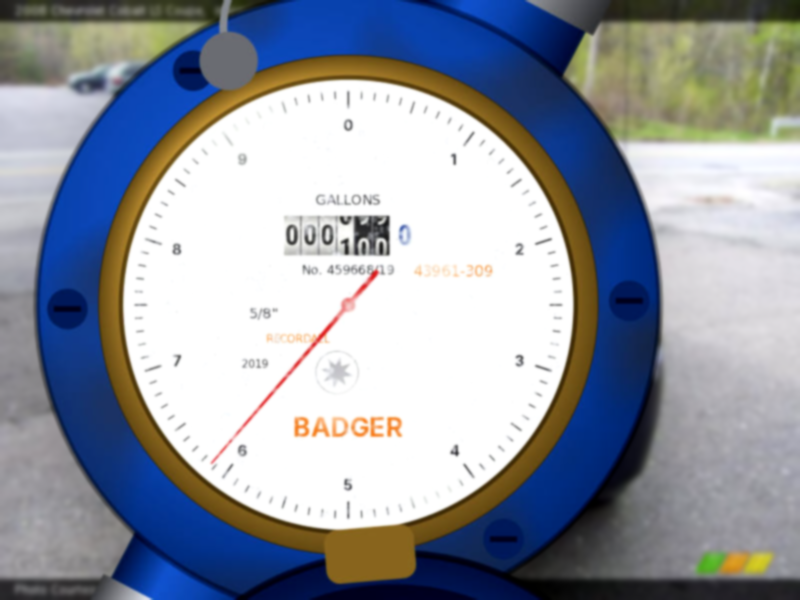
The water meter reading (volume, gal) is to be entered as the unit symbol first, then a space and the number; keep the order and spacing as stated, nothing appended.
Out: gal 996.1
